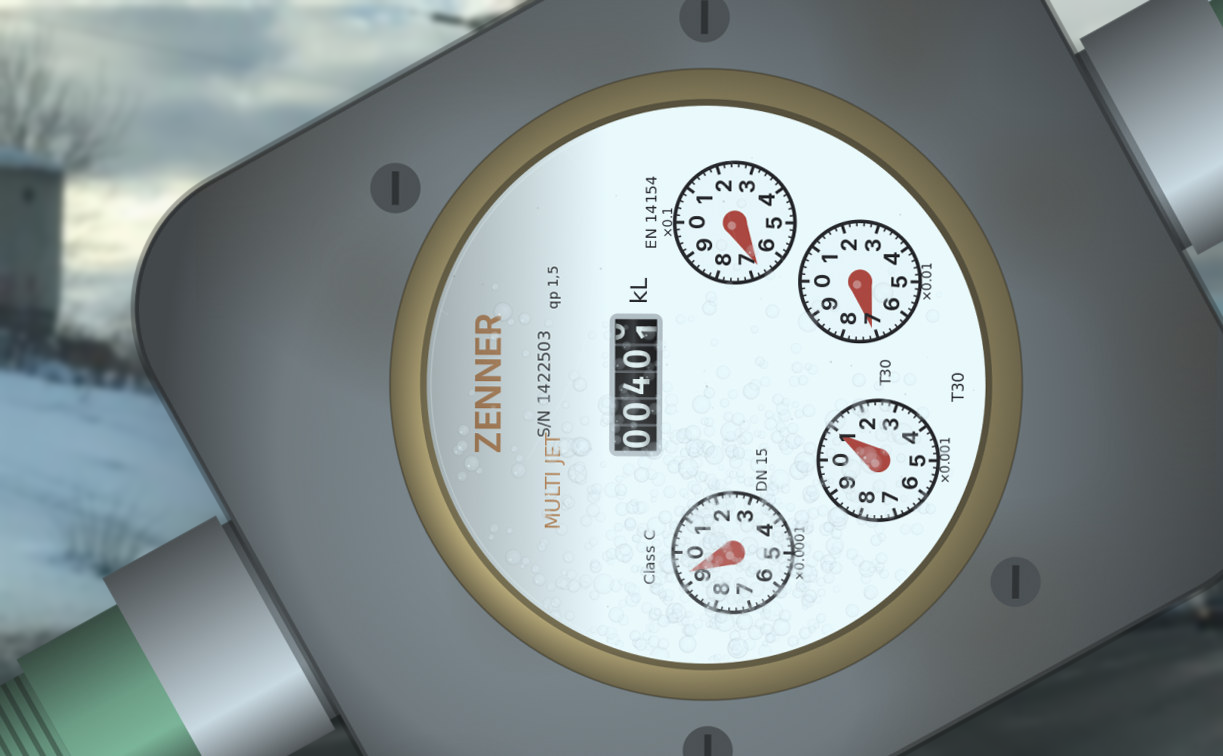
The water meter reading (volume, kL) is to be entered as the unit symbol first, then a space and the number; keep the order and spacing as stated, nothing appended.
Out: kL 400.6709
